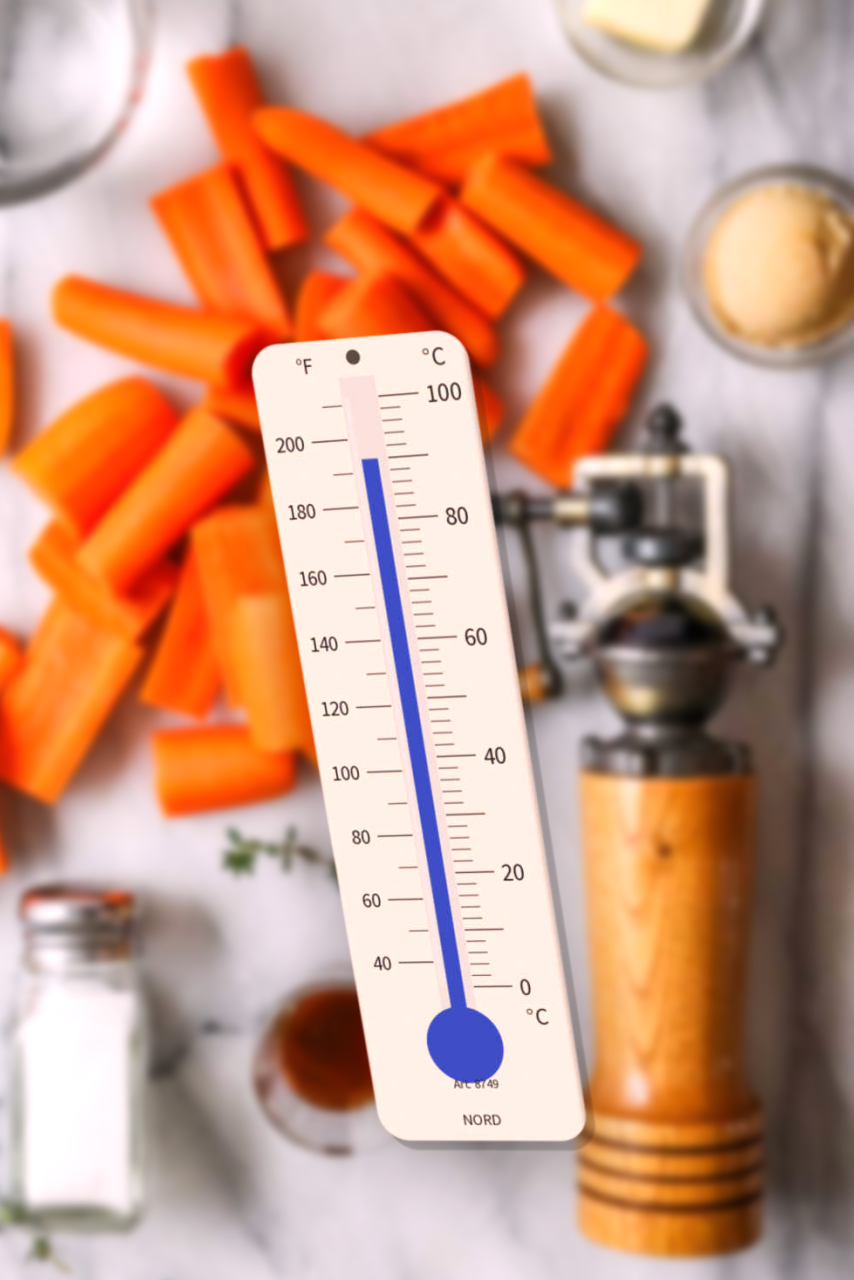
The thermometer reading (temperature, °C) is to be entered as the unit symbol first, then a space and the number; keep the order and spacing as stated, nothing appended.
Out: °C 90
